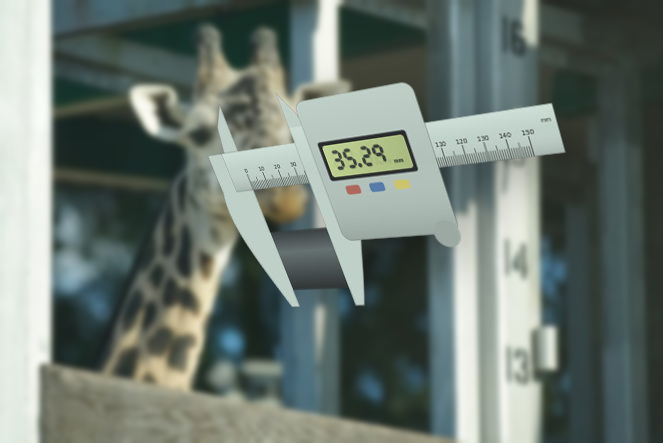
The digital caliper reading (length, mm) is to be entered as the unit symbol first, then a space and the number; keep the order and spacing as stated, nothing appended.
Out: mm 35.29
